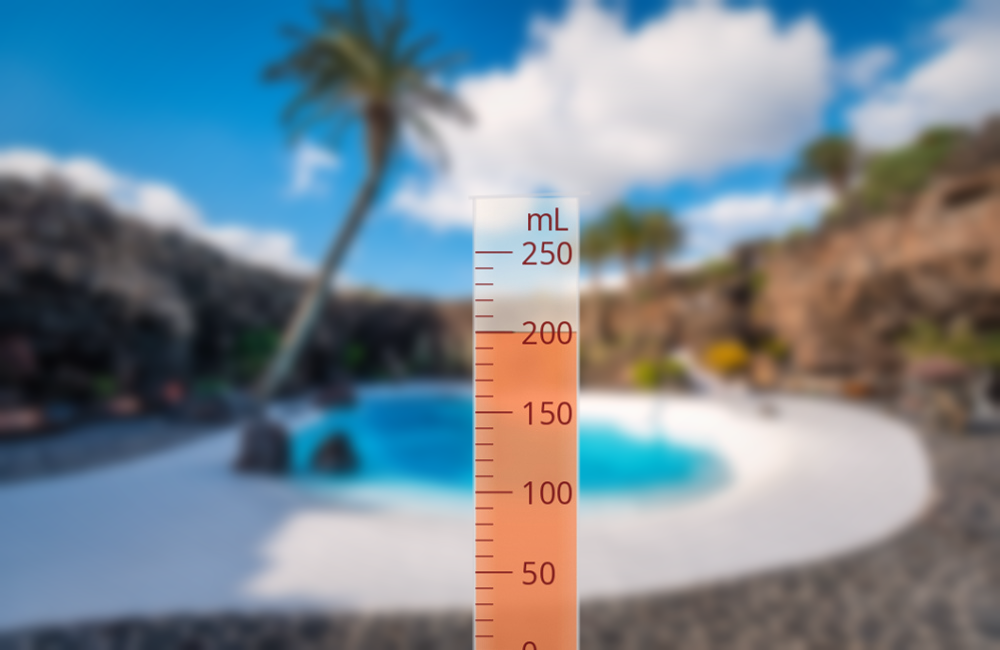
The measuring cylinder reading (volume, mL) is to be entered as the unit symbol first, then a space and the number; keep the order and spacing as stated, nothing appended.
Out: mL 200
